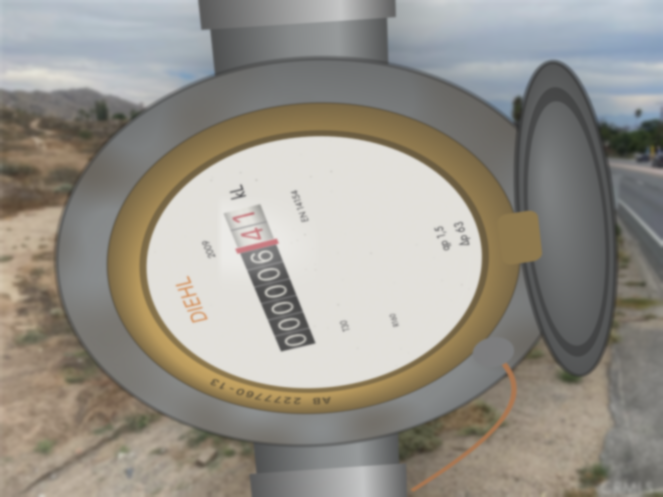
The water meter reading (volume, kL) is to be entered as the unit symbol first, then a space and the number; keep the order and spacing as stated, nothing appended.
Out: kL 6.41
